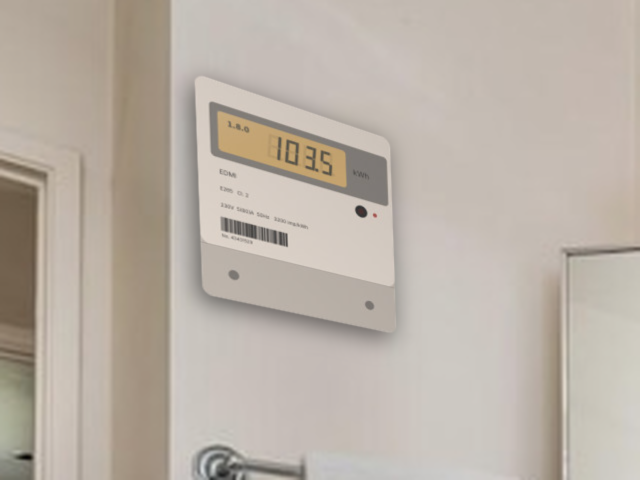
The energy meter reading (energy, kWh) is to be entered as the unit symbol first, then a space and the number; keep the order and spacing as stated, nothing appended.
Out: kWh 103.5
